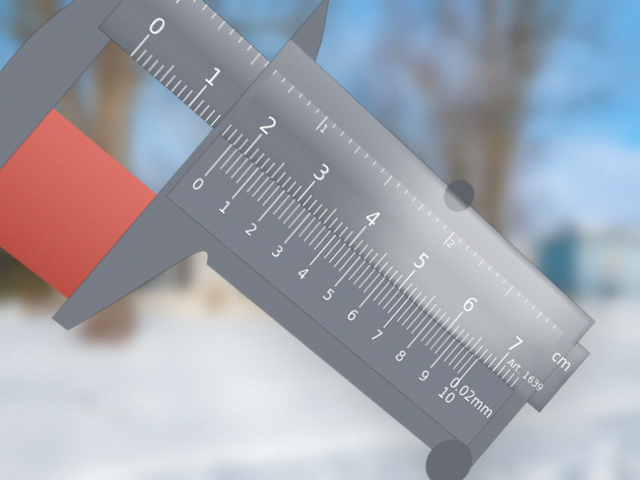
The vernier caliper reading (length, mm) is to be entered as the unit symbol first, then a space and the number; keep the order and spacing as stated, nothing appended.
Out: mm 17.8
